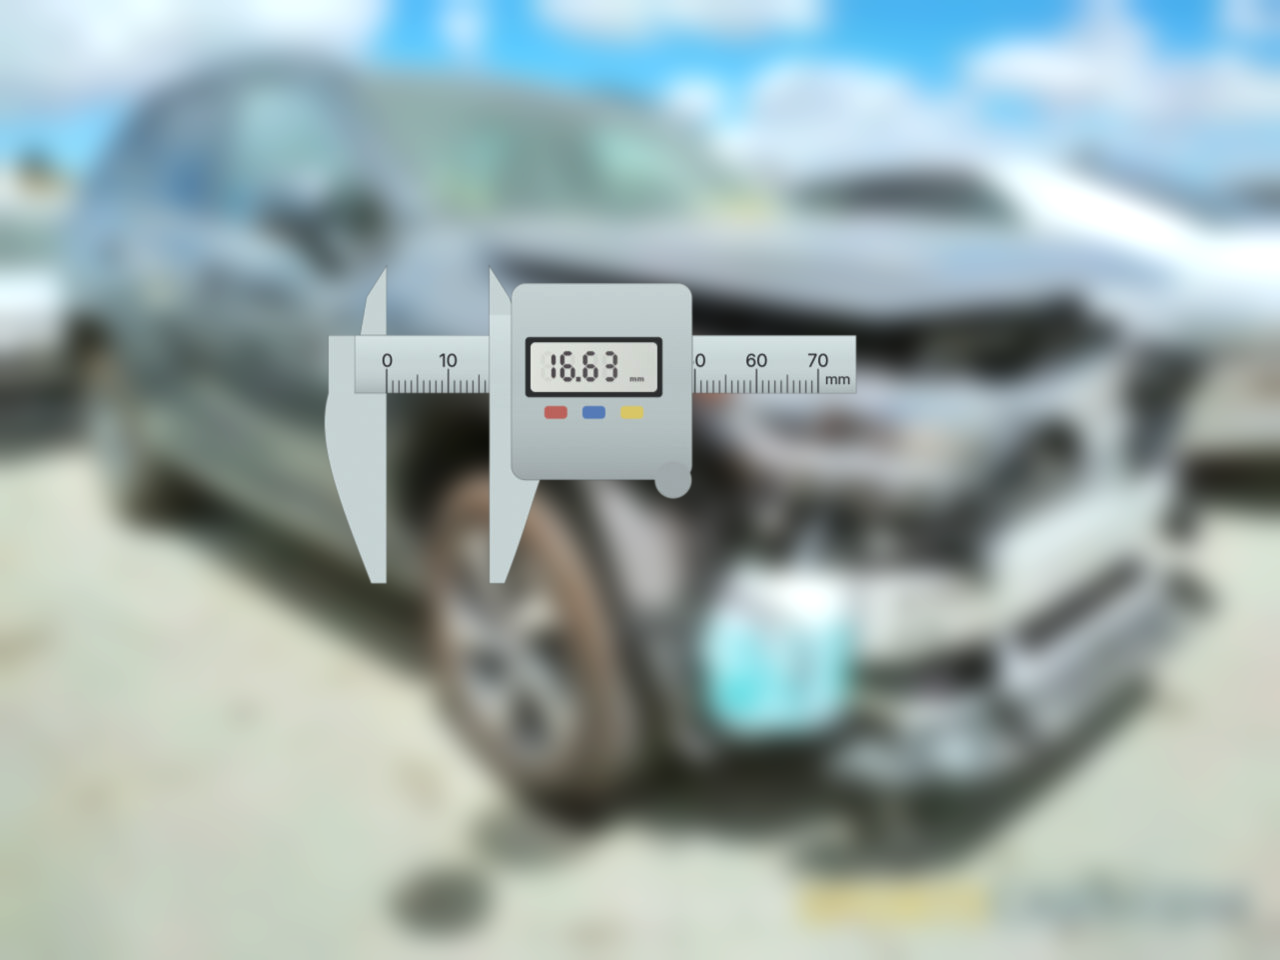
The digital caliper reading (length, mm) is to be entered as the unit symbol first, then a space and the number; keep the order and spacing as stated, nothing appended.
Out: mm 16.63
